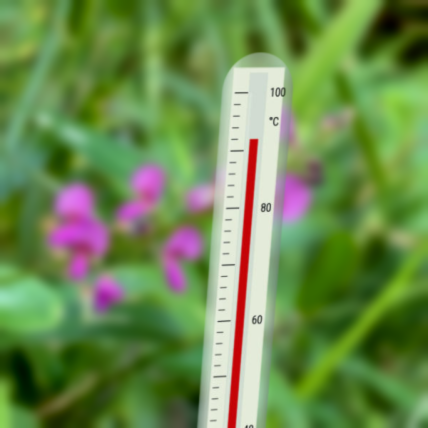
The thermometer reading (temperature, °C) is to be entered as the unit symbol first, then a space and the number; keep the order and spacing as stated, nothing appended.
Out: °C 92
